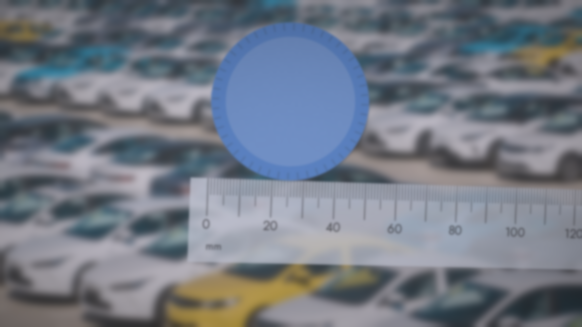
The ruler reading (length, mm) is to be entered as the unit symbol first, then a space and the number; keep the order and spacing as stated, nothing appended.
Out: mm 50
